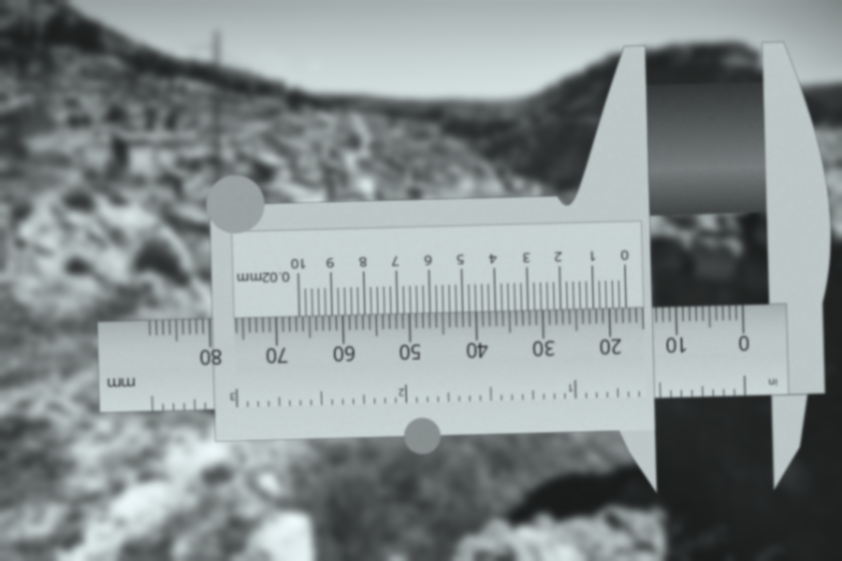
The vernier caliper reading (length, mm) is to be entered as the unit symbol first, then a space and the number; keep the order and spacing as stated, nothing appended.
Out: mm 17.5
